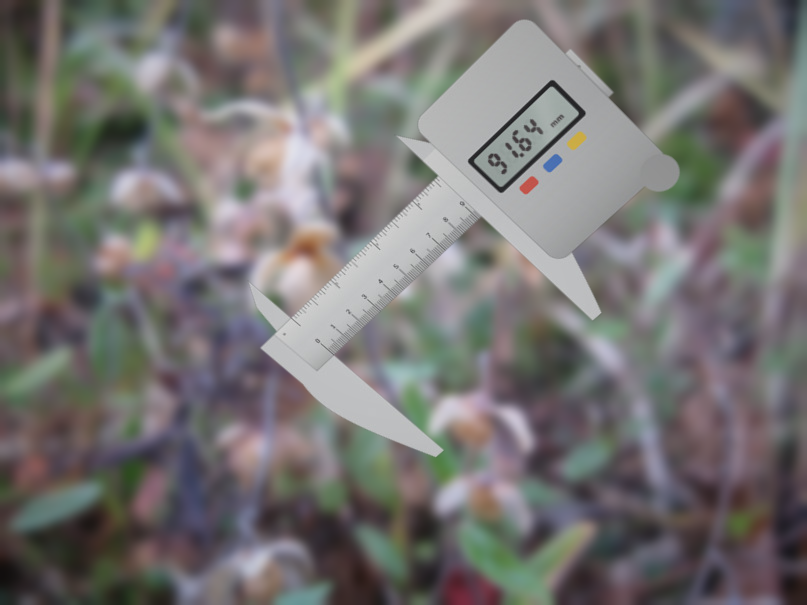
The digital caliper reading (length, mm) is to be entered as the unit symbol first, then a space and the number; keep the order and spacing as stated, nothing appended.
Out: mm 91.64
